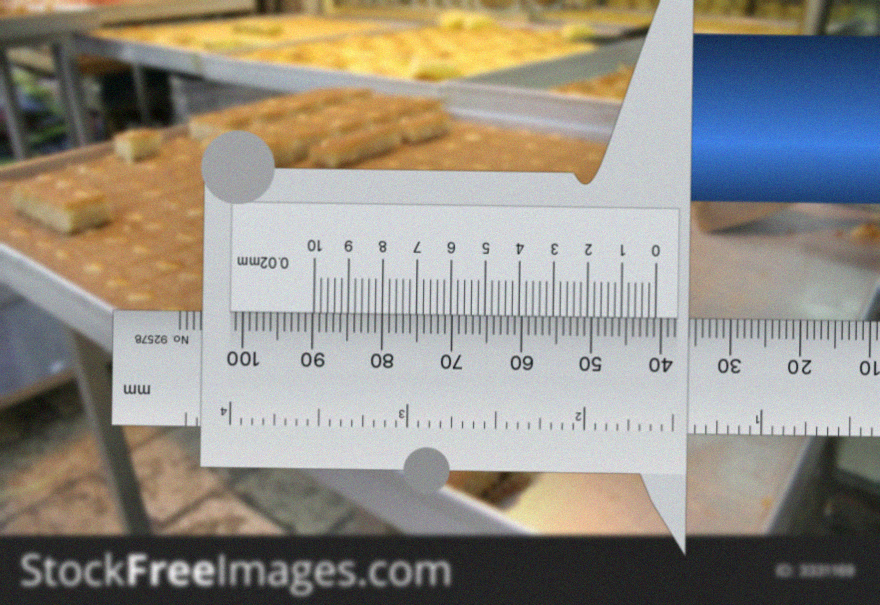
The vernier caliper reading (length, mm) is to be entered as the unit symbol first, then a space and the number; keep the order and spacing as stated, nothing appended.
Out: mm 40.8
